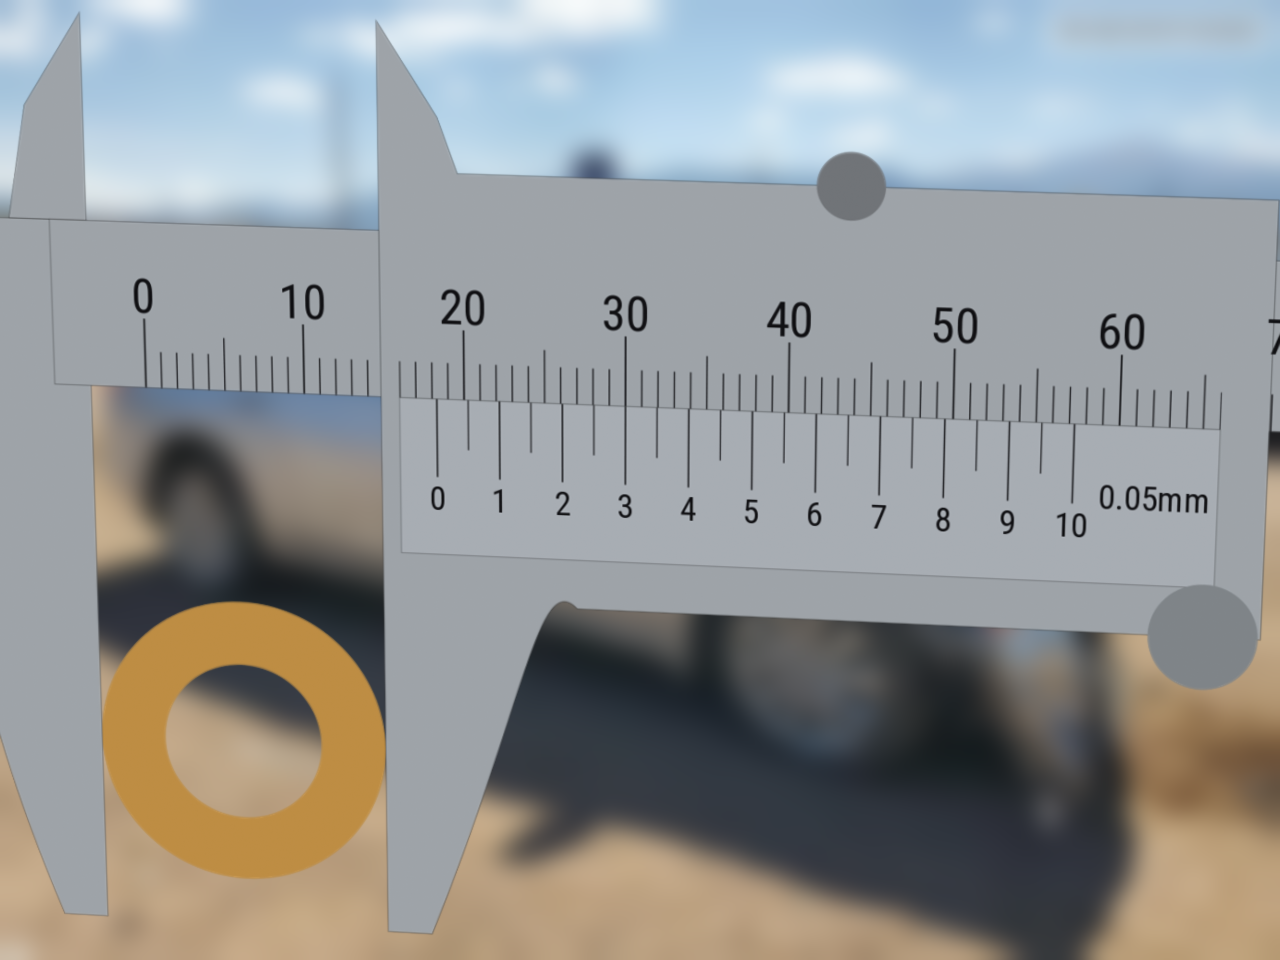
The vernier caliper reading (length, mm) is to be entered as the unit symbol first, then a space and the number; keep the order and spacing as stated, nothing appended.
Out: mm 18.3
